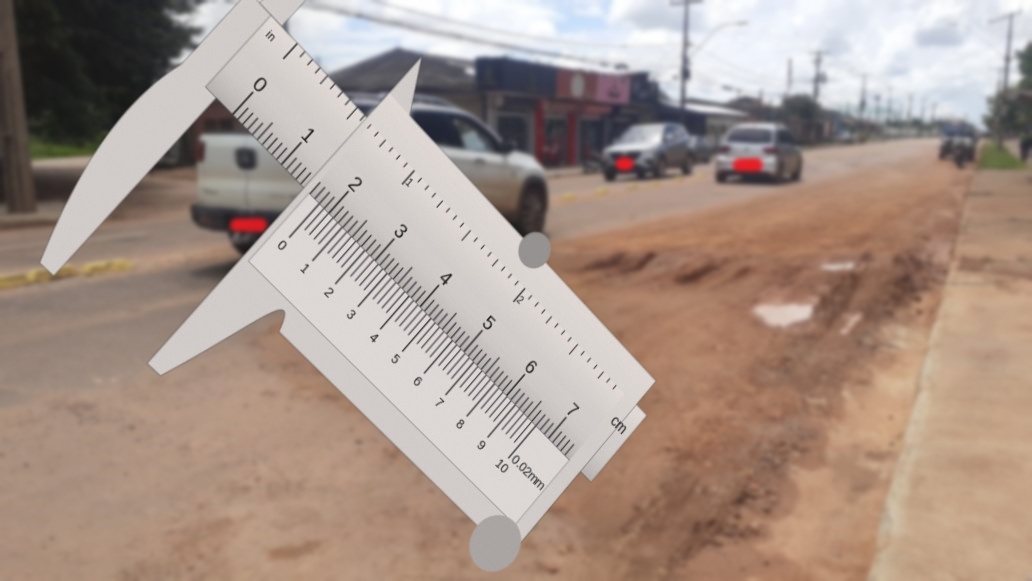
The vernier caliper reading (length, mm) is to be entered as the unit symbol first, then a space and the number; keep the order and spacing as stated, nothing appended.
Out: mm 18.0
